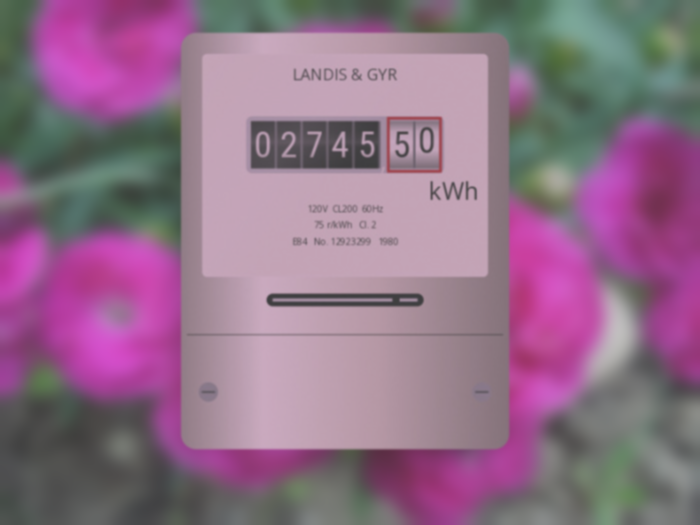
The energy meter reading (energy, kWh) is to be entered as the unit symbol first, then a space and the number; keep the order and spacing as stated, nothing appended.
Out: kWh 2745.50
